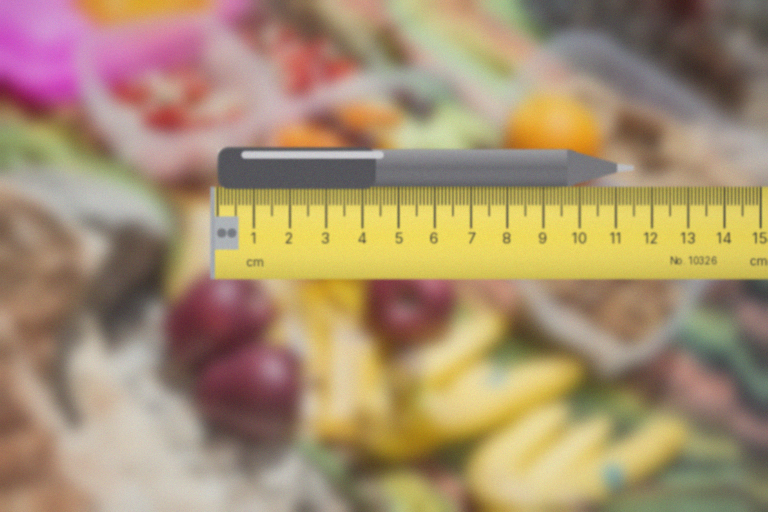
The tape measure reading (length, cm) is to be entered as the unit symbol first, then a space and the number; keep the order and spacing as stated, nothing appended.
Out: cm 11.5
